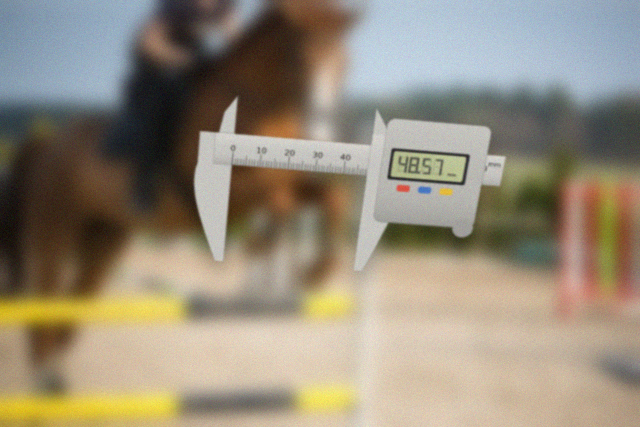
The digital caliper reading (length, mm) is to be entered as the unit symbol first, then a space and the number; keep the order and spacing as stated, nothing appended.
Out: mm 48.57
